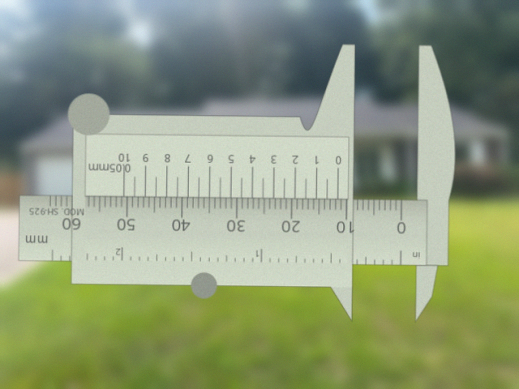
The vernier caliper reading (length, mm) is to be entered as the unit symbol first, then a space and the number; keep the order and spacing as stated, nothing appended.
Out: mm 11.6
